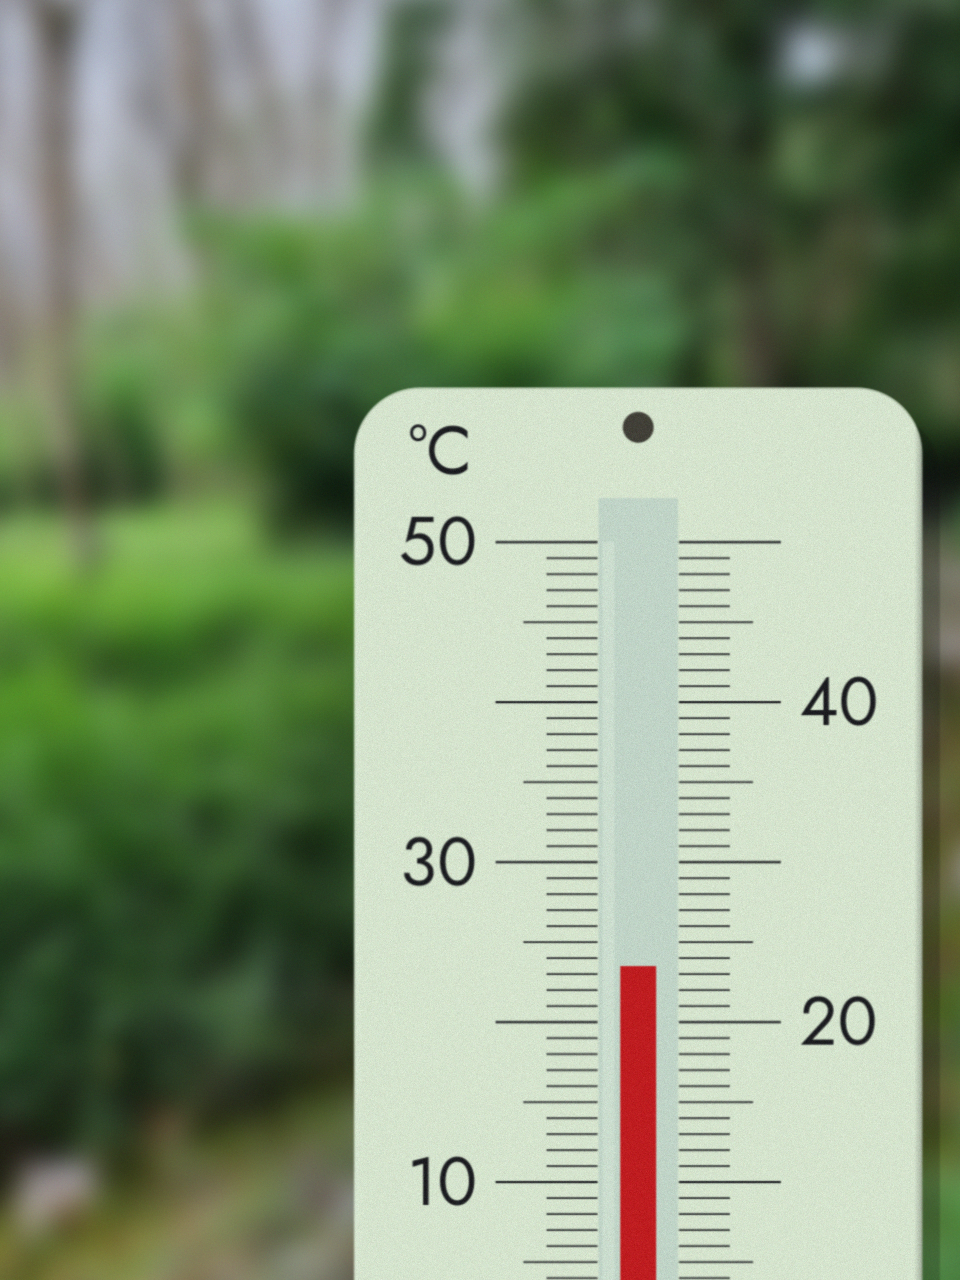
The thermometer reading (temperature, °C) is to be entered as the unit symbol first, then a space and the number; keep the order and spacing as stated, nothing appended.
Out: °C 23.5
